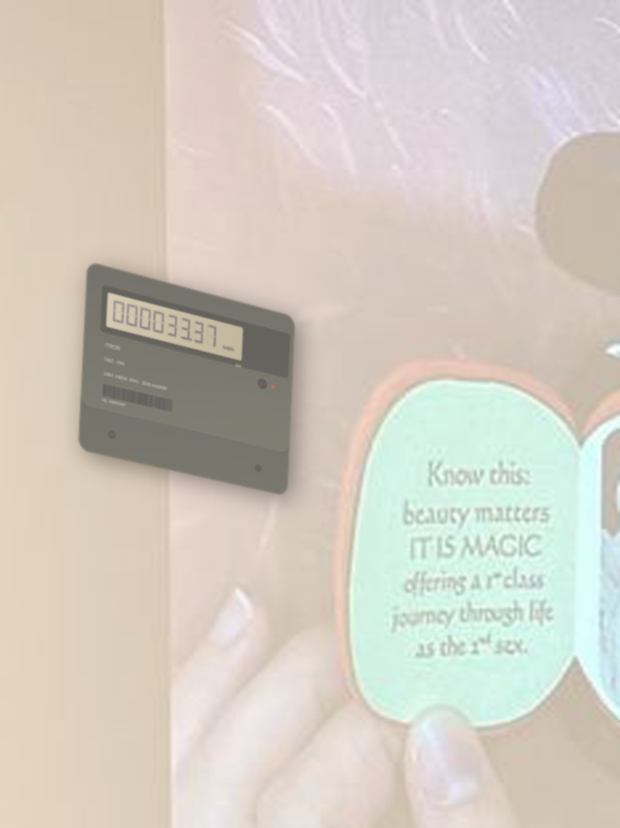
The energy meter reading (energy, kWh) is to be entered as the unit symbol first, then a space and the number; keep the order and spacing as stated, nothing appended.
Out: kWh 33.37
